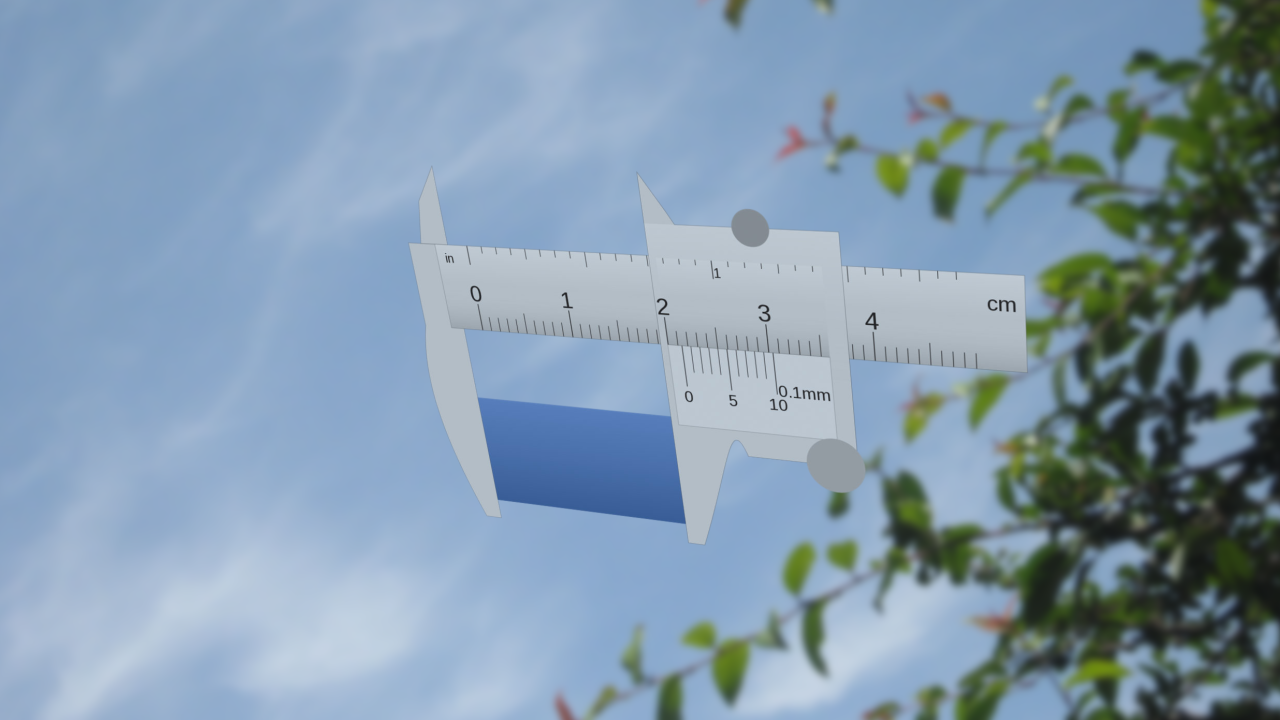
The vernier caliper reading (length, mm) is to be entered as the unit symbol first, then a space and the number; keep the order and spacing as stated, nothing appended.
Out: mm 21.4
